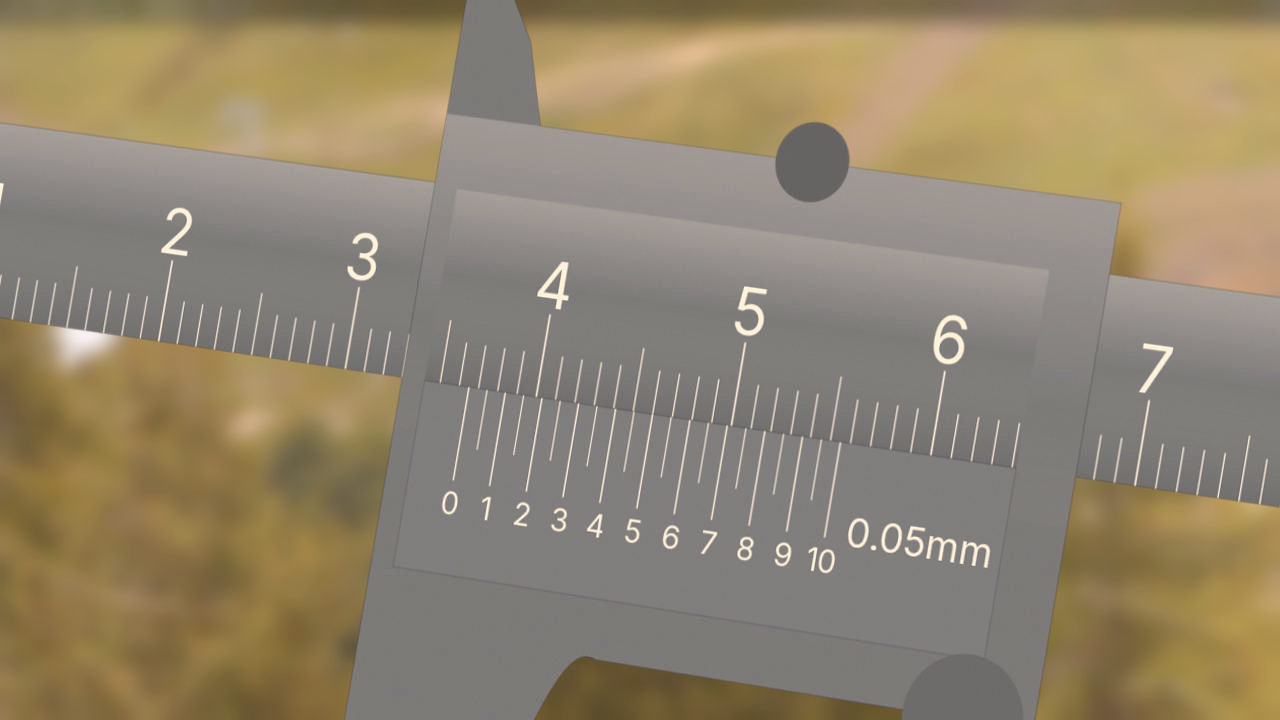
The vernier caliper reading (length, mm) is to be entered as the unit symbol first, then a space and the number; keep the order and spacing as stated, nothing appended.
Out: mm 36.5
